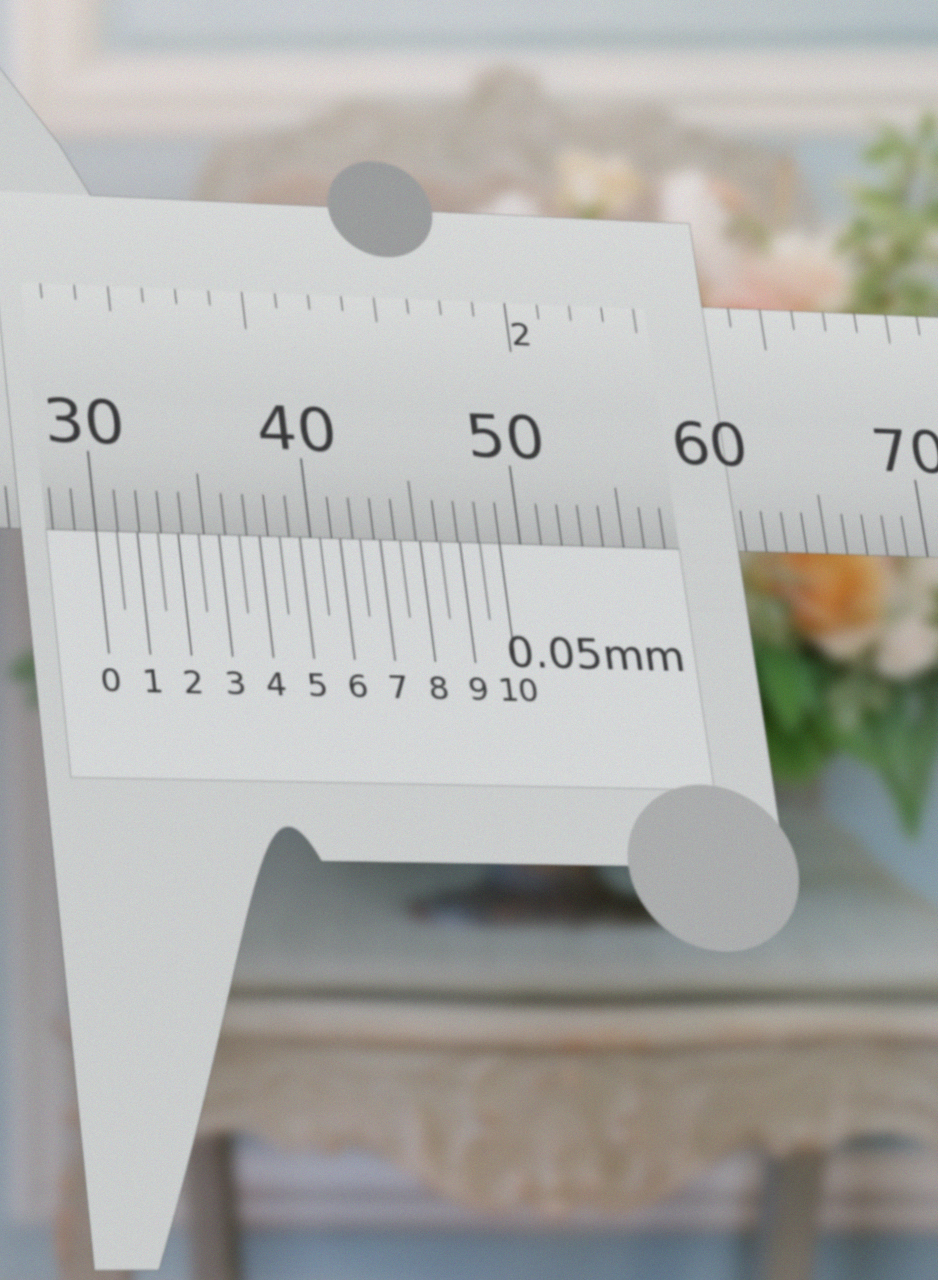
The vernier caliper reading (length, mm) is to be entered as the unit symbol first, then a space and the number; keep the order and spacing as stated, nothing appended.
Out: mm 30.0
